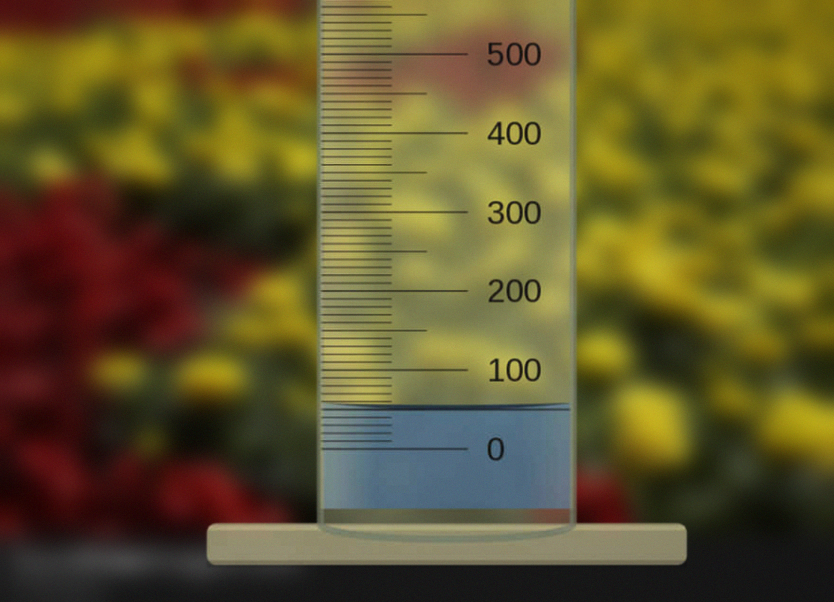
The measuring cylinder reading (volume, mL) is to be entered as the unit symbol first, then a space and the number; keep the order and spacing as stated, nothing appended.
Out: mL 50
